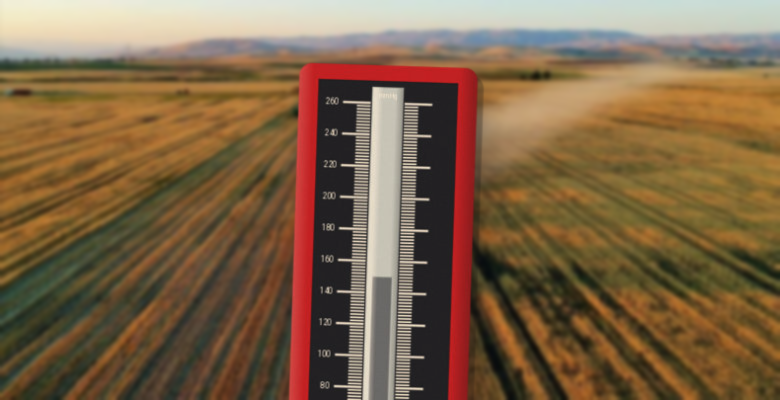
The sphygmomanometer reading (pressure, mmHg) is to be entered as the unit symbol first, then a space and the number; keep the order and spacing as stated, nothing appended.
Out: mmHg 150
